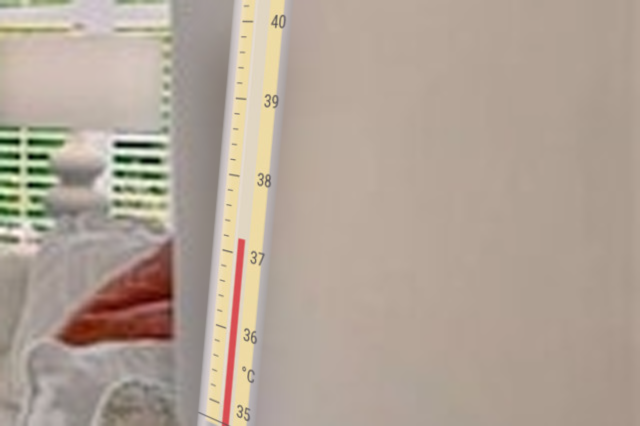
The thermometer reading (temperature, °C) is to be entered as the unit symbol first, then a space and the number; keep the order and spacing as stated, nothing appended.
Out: °C 37.2
